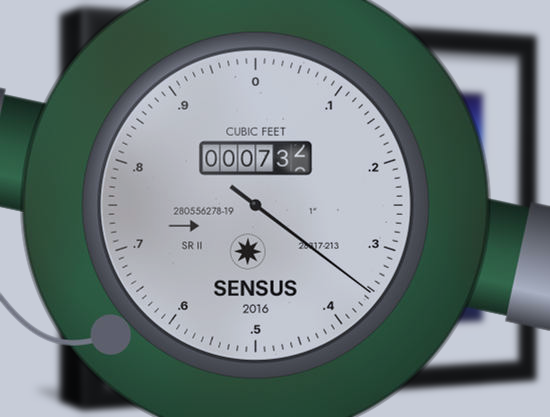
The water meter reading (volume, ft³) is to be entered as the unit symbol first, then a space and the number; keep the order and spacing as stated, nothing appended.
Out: ft³ 732.35
